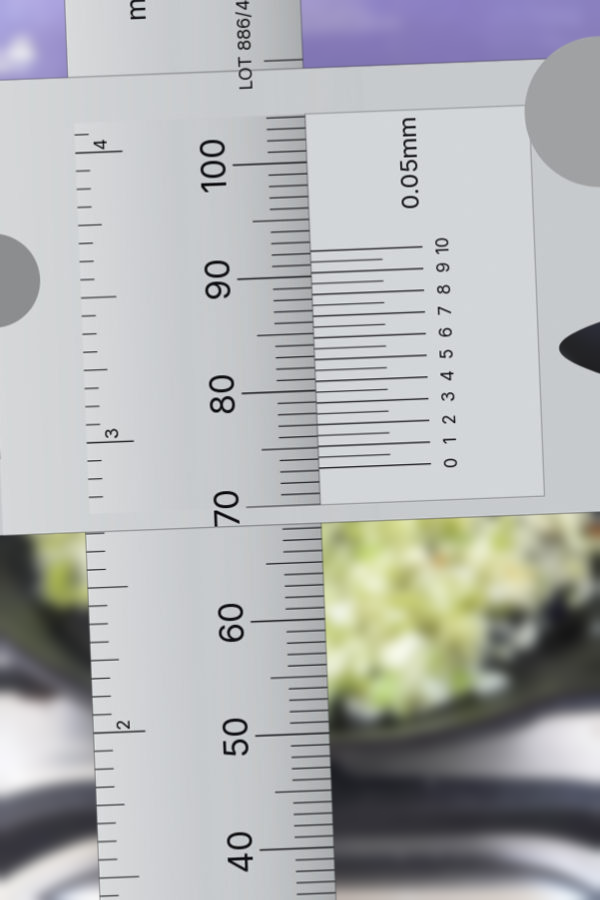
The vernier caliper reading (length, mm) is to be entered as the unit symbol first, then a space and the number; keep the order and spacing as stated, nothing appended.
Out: mm 73.2
